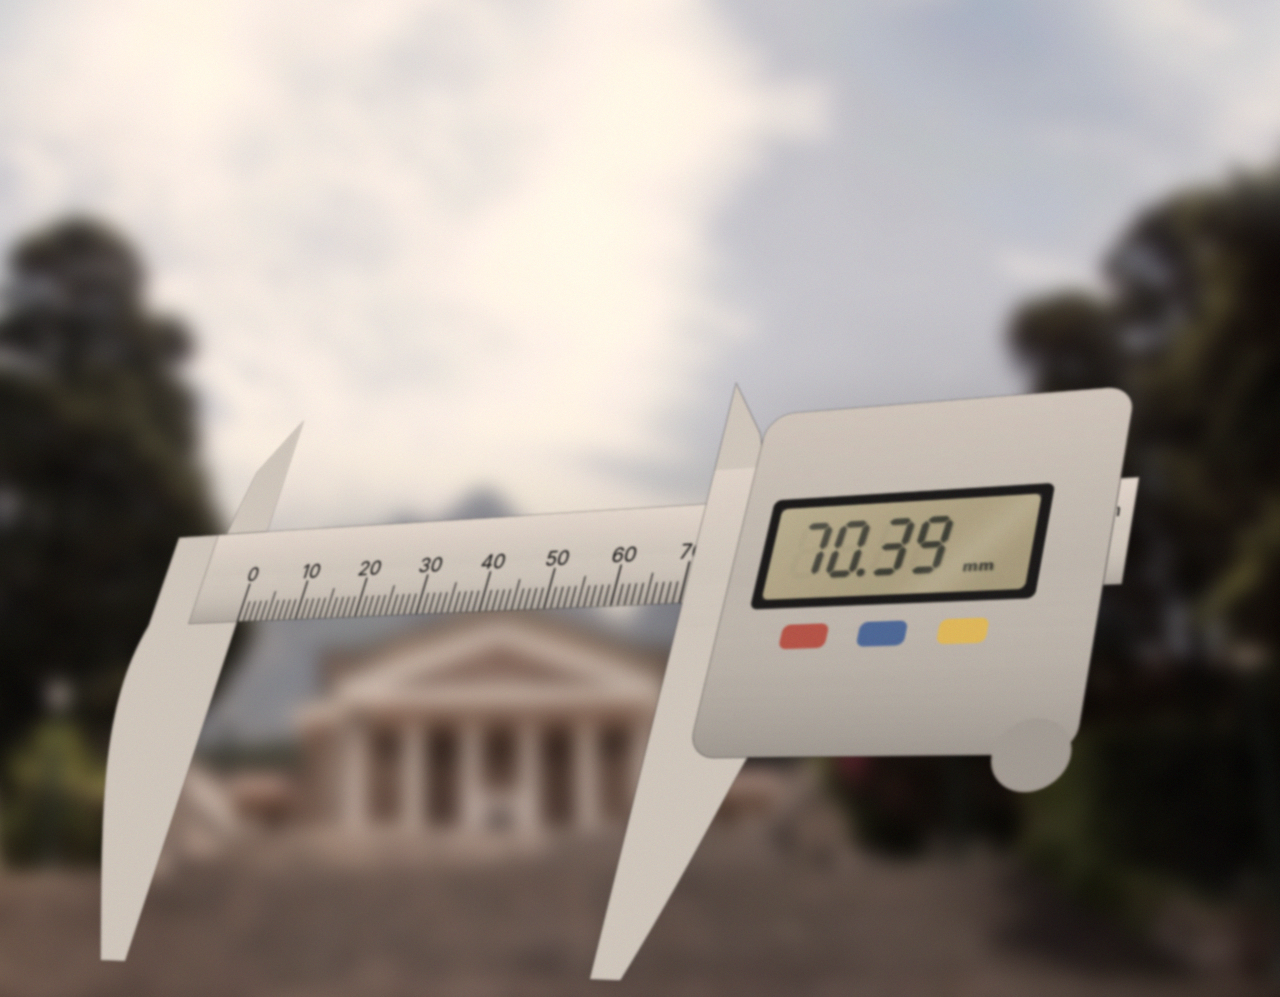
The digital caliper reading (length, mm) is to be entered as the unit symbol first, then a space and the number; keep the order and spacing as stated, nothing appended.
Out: mm 70.39
